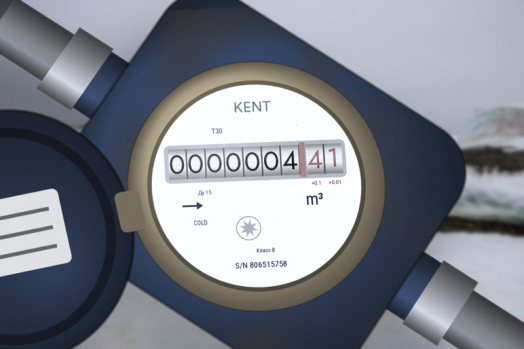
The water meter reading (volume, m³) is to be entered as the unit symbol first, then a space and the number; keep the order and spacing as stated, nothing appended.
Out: m³ 4.41
